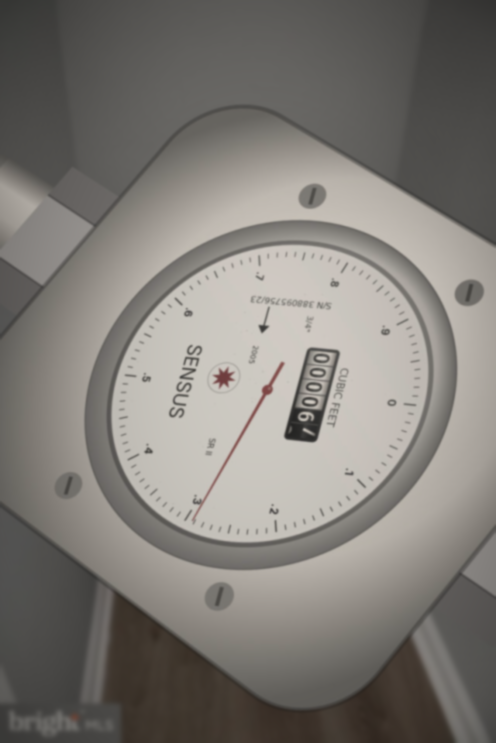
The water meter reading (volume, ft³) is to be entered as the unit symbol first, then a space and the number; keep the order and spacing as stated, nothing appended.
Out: ft³ 67.29
